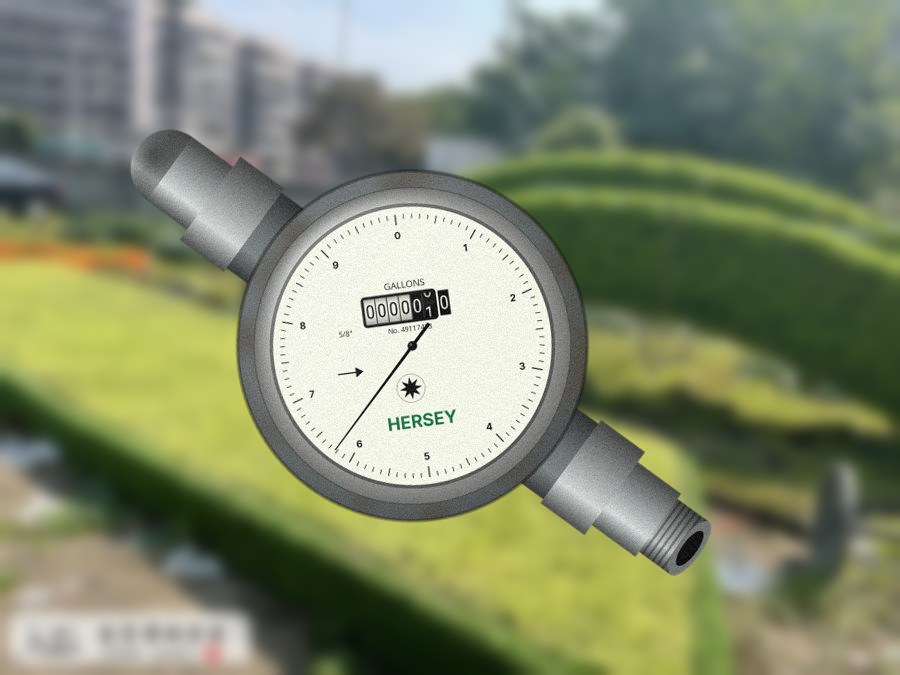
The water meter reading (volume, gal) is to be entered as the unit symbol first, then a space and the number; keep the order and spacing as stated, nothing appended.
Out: gal 6.2
